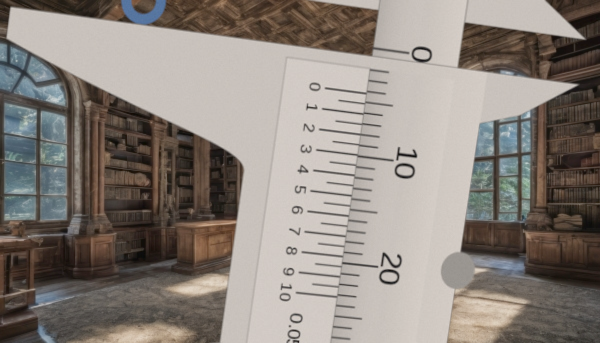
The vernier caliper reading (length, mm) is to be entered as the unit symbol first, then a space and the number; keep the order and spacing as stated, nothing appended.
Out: mm 4.2
